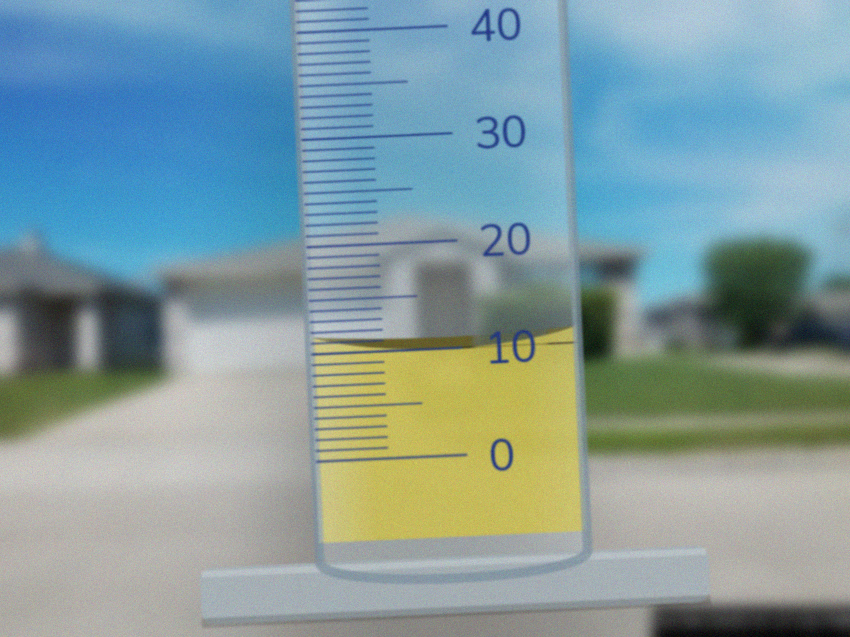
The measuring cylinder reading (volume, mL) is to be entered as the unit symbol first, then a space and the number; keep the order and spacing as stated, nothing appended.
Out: mL 10
